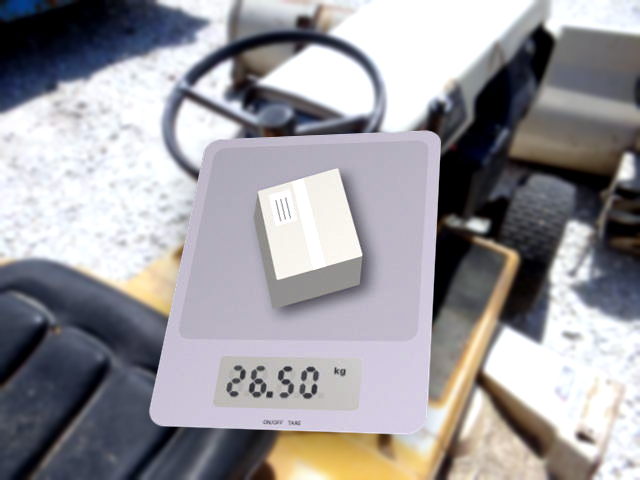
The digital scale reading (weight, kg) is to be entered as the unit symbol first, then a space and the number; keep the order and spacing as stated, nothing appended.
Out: kg 26.50
